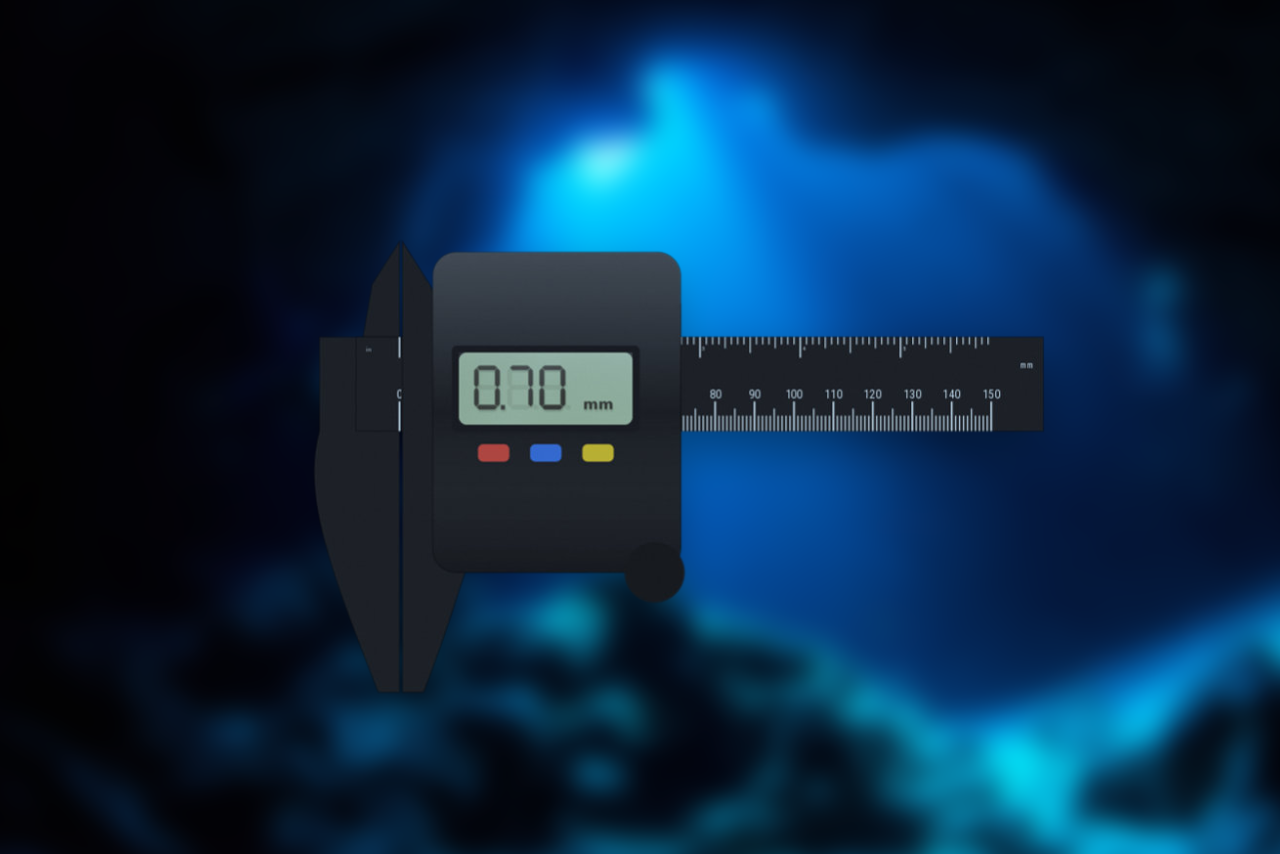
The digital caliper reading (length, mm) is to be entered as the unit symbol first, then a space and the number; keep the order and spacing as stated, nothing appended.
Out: mm 0.70
